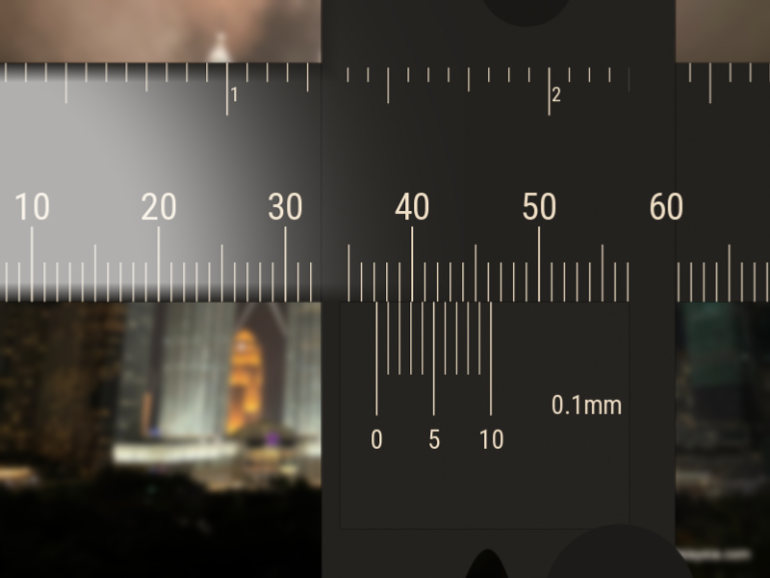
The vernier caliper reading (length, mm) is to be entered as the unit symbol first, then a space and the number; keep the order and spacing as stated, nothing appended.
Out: mm 37.2
